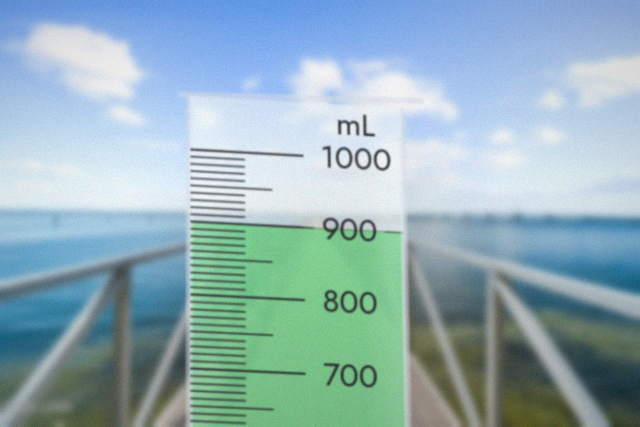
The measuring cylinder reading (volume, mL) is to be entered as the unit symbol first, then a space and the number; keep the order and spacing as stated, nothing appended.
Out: mL 900
